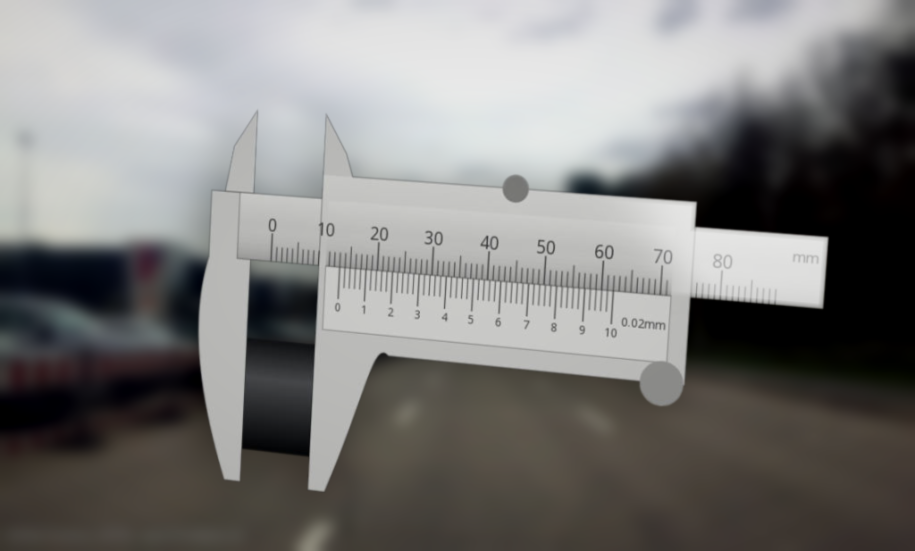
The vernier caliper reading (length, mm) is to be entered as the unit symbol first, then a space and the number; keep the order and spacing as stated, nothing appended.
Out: mm 13.0
